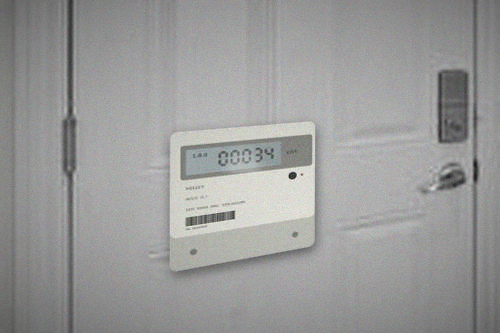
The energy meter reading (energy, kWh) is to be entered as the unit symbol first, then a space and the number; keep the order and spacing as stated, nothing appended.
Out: kWh 34
